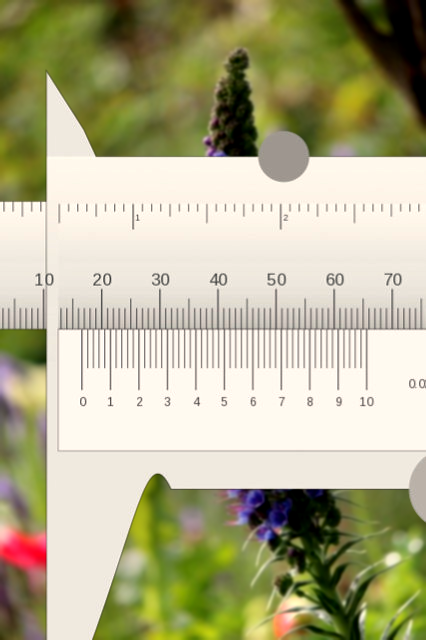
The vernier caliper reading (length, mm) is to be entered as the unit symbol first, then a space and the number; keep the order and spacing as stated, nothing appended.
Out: mm 16.6
